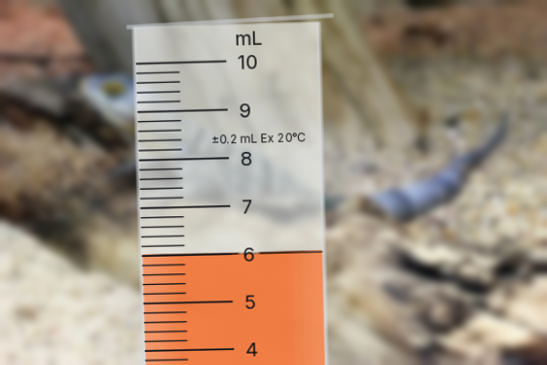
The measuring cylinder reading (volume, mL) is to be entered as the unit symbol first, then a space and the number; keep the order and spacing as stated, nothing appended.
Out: mL 6
